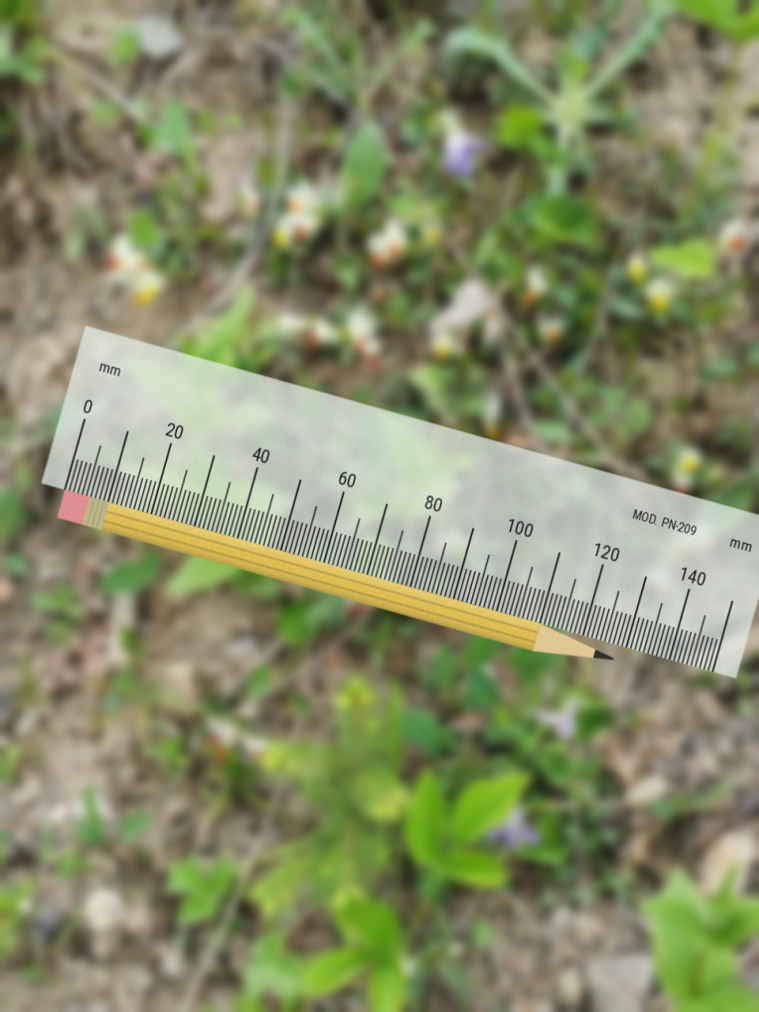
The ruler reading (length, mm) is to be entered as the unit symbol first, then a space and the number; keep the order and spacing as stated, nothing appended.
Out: mm 128
